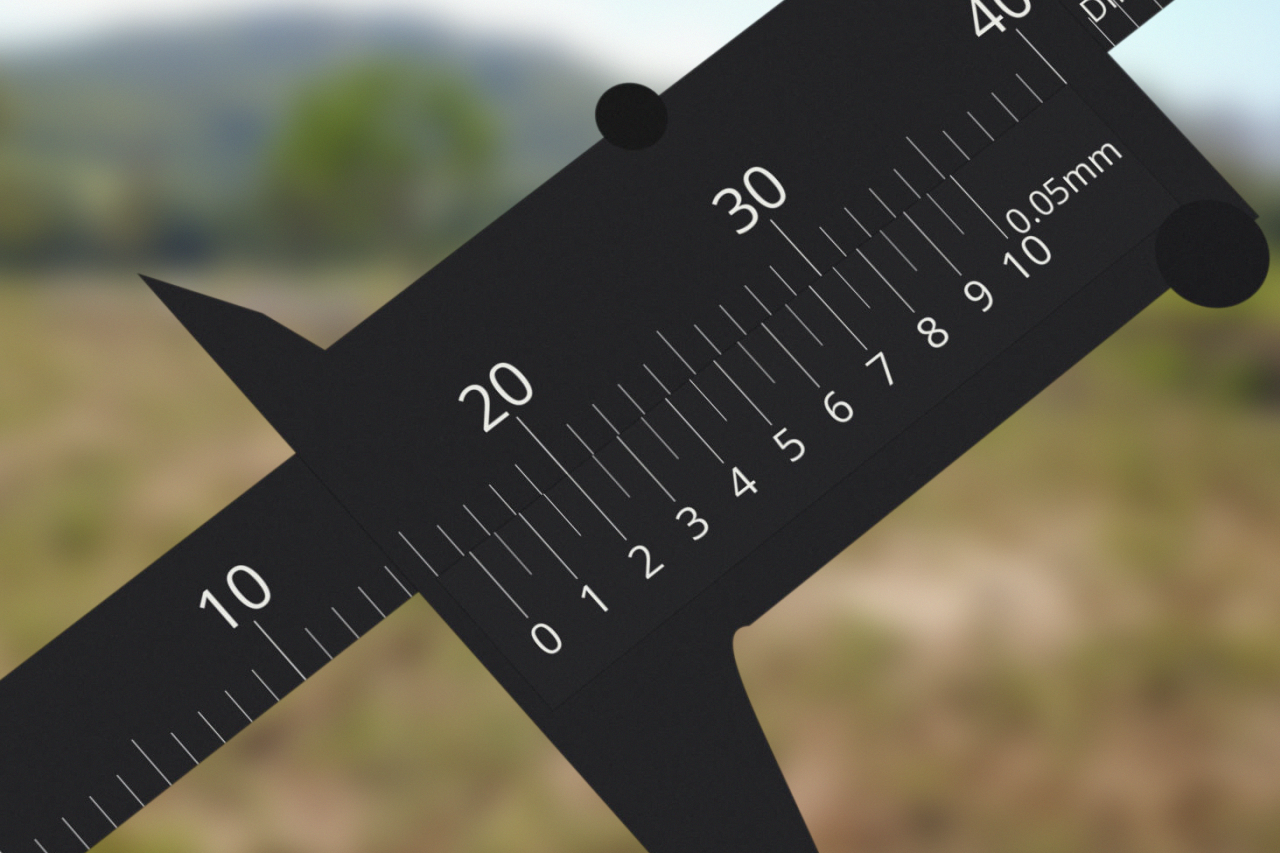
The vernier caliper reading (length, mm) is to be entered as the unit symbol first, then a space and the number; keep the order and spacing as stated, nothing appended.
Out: mm 16.20
